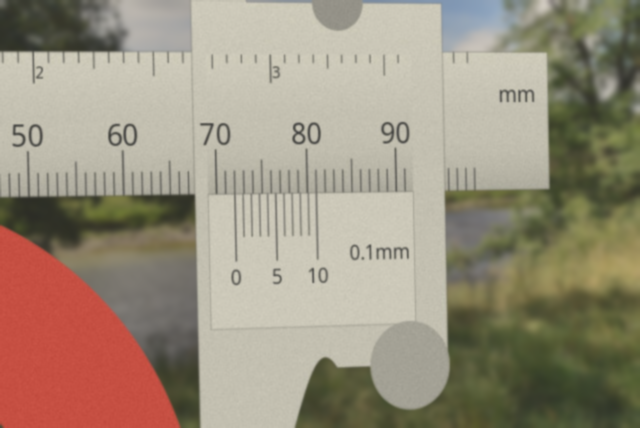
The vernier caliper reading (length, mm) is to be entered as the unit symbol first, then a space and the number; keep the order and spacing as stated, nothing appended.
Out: mm 72.0
